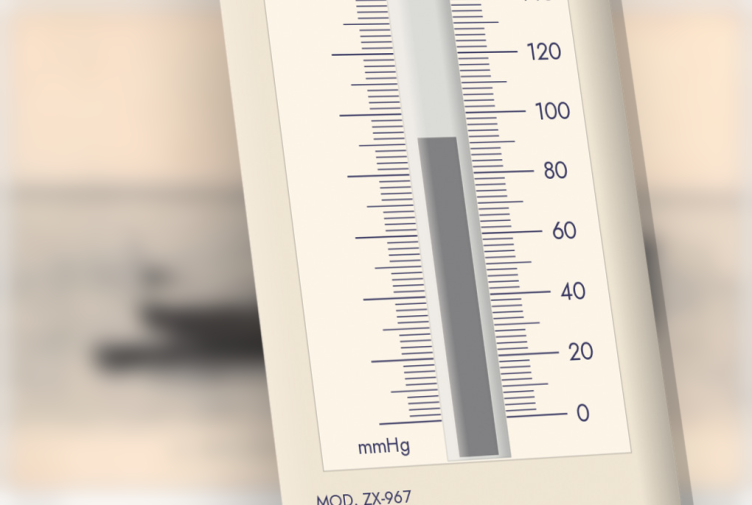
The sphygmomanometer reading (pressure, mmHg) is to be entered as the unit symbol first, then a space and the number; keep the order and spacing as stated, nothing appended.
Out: mmHg 92
